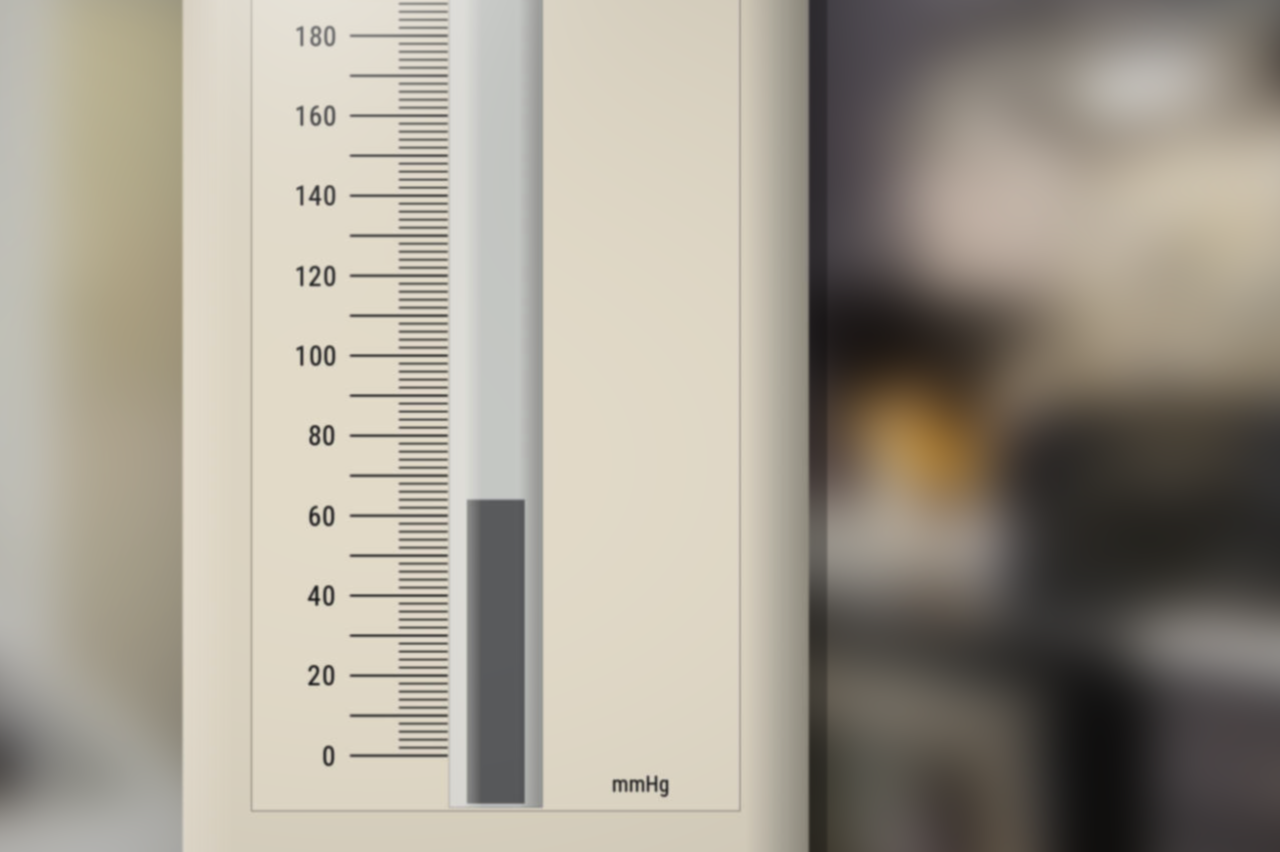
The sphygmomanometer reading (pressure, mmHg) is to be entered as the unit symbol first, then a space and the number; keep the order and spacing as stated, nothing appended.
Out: mmHg 64
